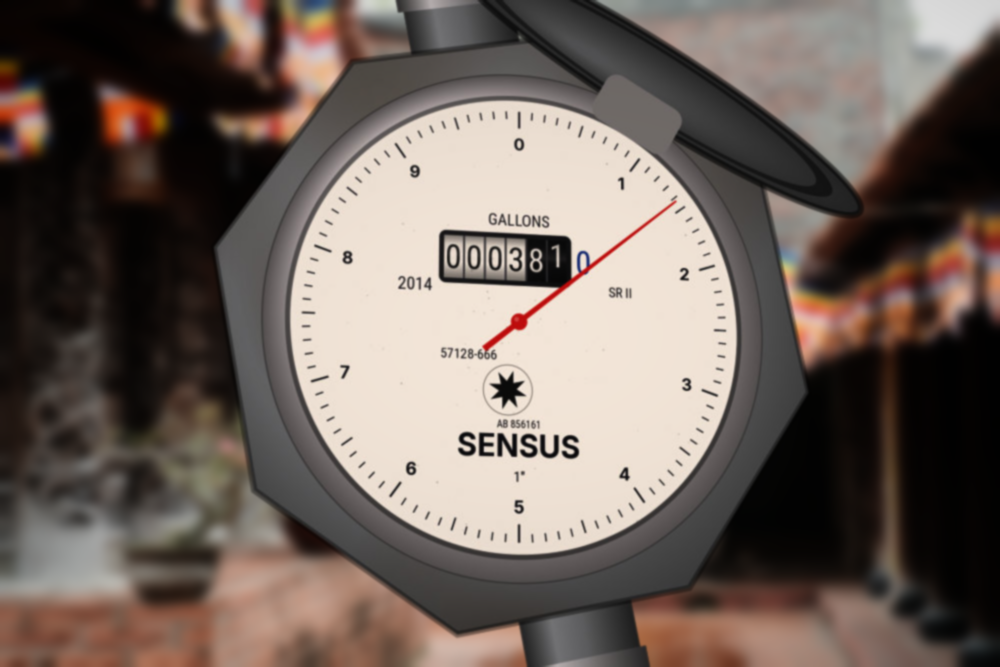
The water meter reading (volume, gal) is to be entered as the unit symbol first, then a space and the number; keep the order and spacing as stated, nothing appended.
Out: gal 3811.4
